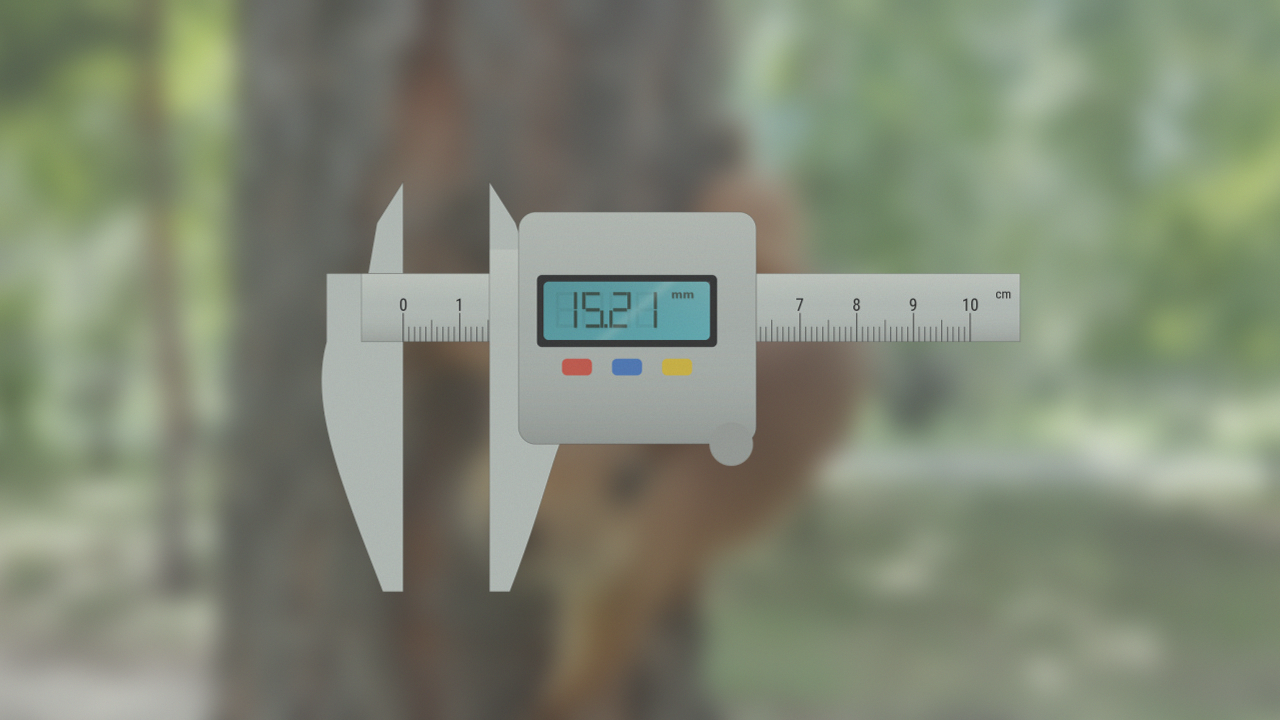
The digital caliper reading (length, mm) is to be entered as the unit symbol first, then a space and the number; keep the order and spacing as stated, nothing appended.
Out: mm 15.21
